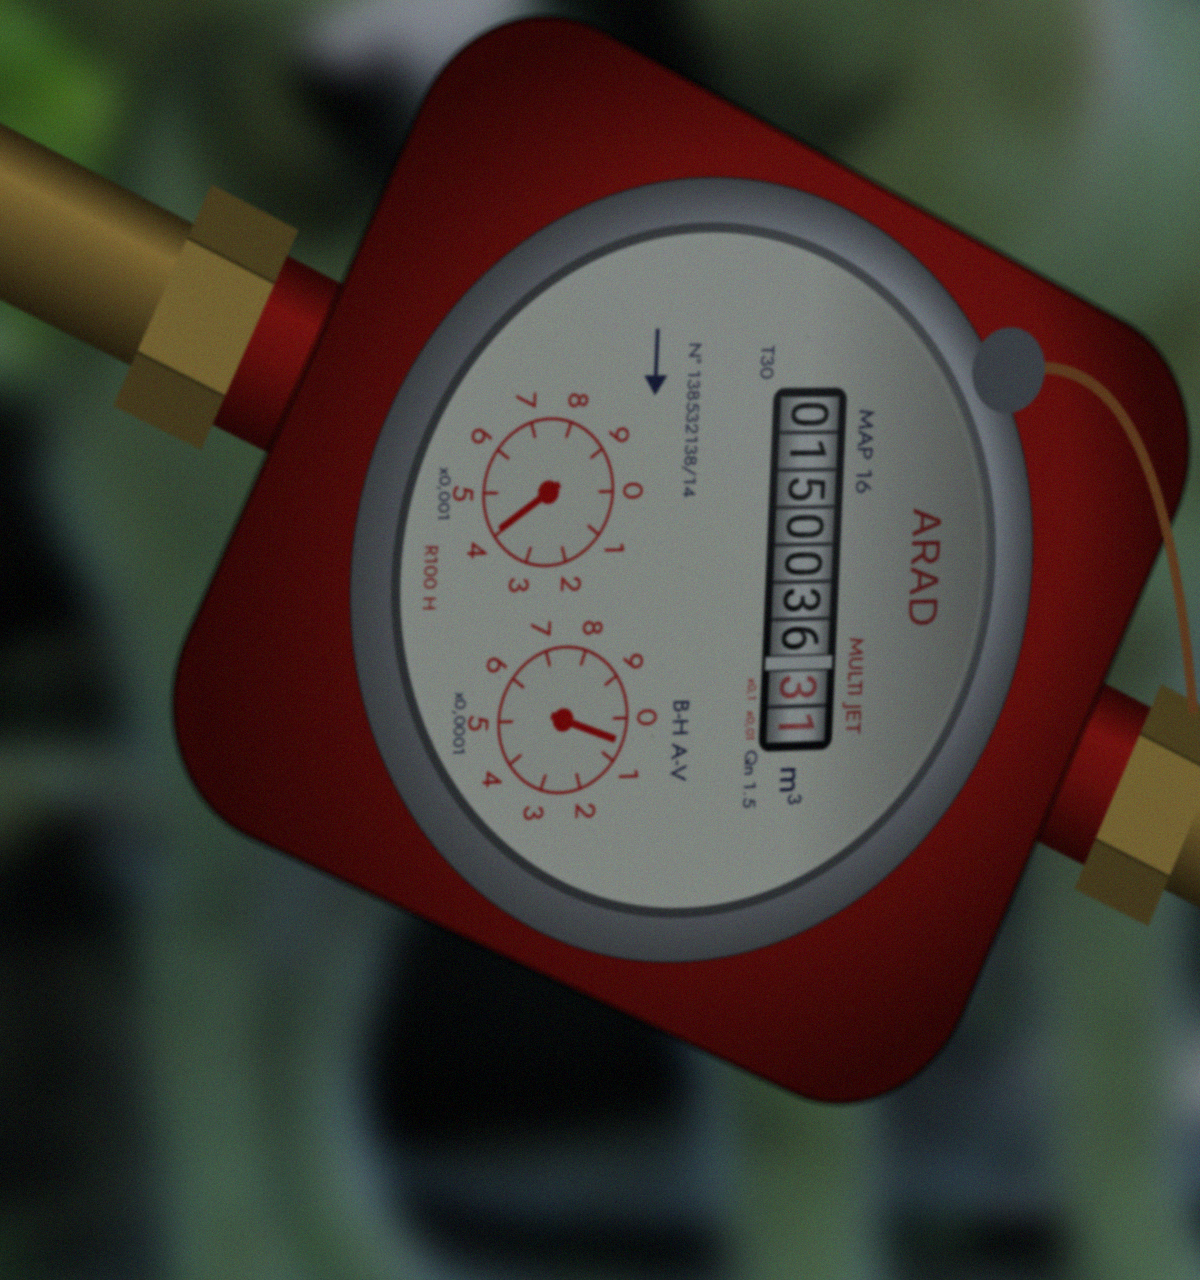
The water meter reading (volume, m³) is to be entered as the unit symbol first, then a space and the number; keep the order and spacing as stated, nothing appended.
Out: m³ 150036.3140
